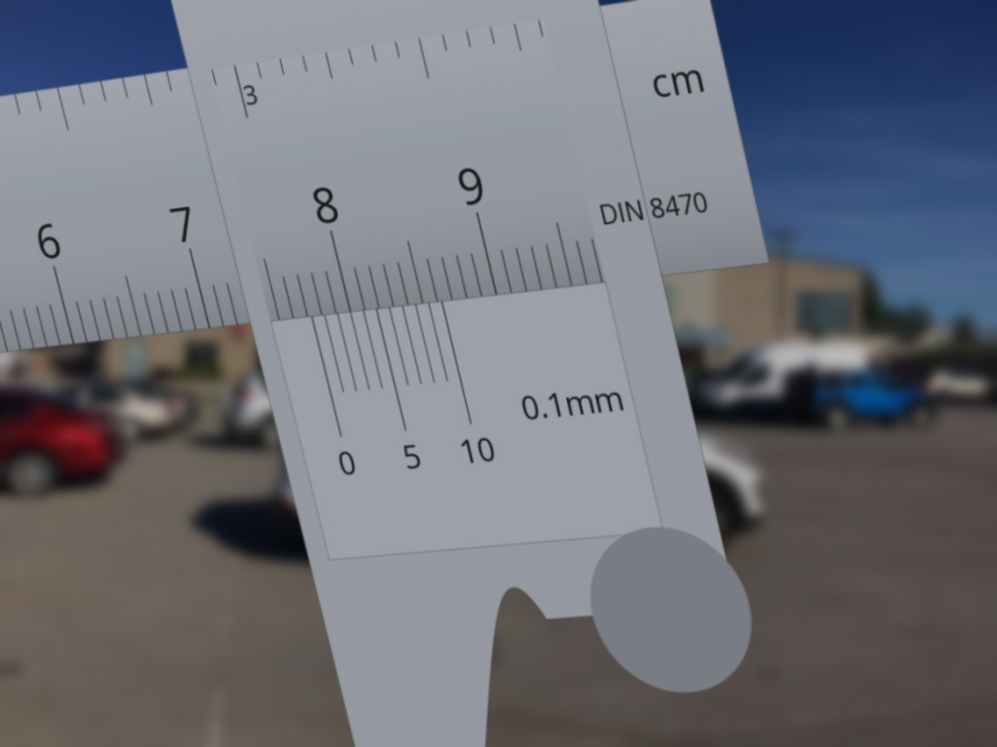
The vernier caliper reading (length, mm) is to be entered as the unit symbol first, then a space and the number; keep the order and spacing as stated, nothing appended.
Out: mm 77.3
